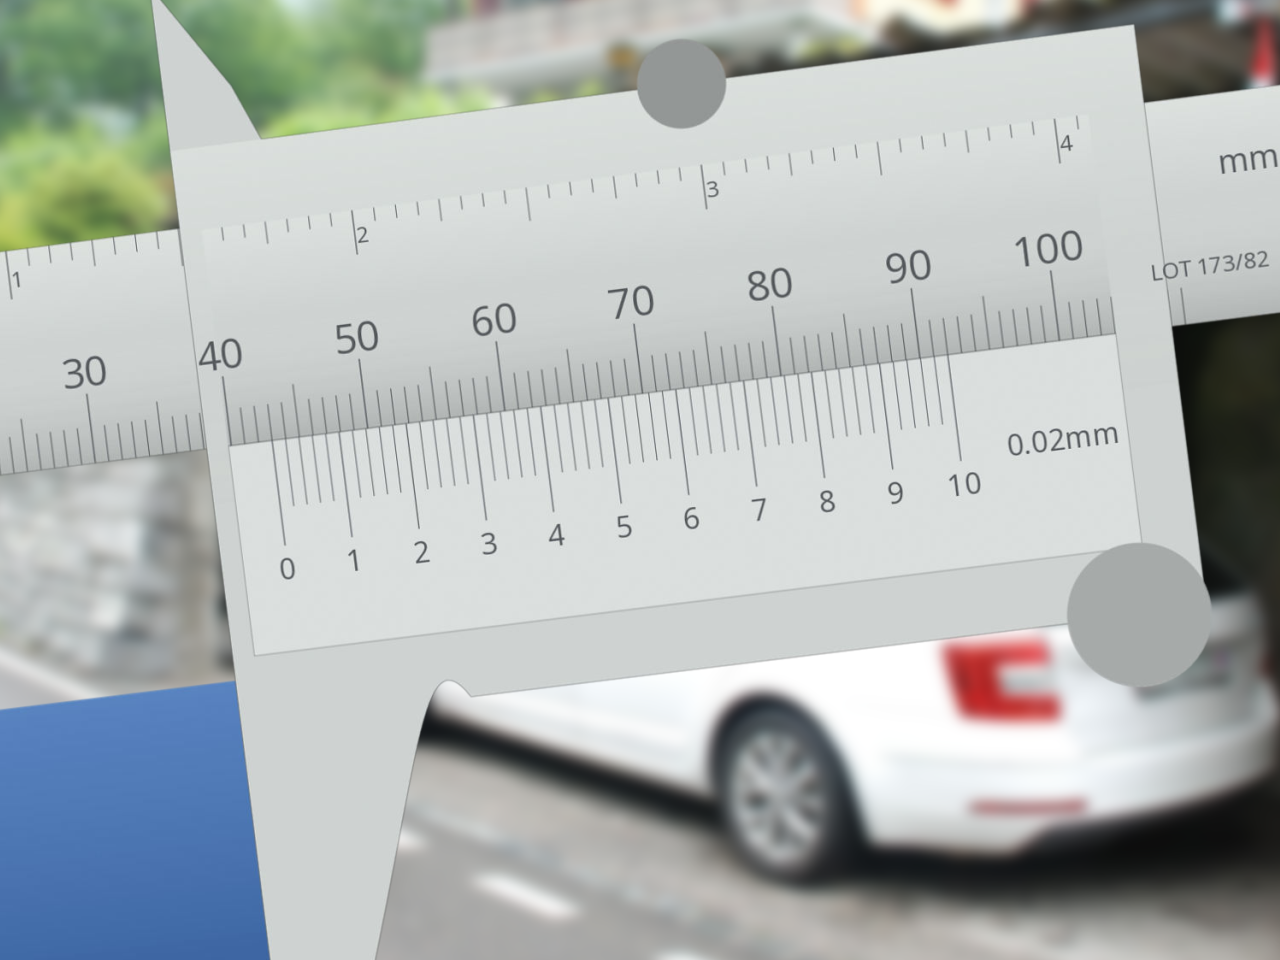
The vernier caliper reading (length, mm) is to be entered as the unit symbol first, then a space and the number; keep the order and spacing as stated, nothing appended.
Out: mm 43.0
